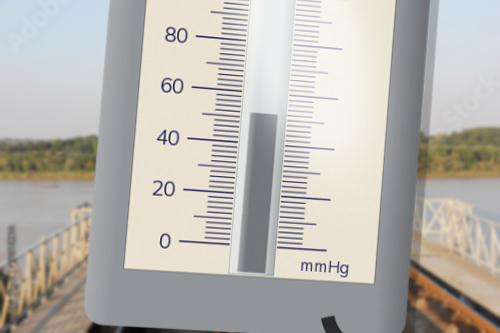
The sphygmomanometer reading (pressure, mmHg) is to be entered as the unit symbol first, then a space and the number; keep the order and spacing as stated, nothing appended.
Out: mmHg 52
